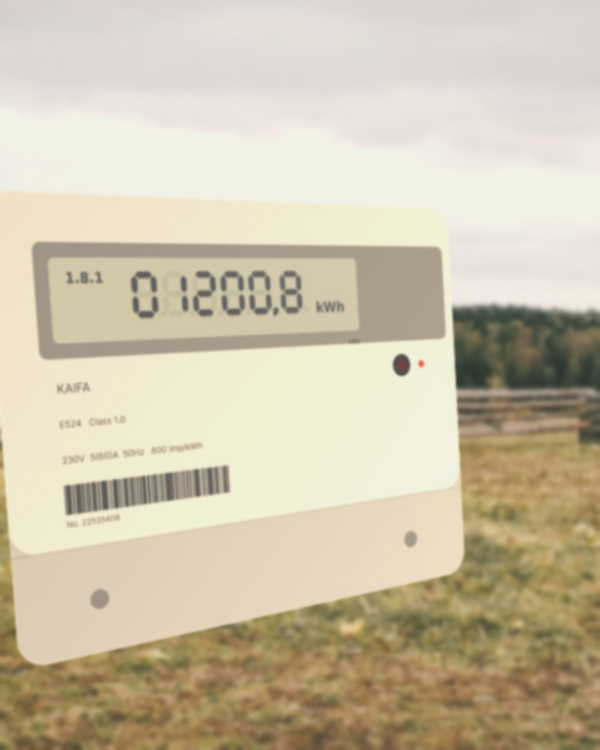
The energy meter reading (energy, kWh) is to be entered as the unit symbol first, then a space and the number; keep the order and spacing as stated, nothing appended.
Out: kWh 1200.8
